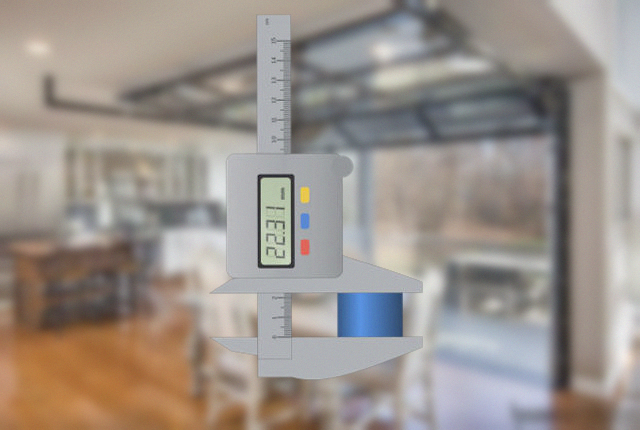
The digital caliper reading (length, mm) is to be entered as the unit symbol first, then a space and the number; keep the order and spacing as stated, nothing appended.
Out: mm 22.31
